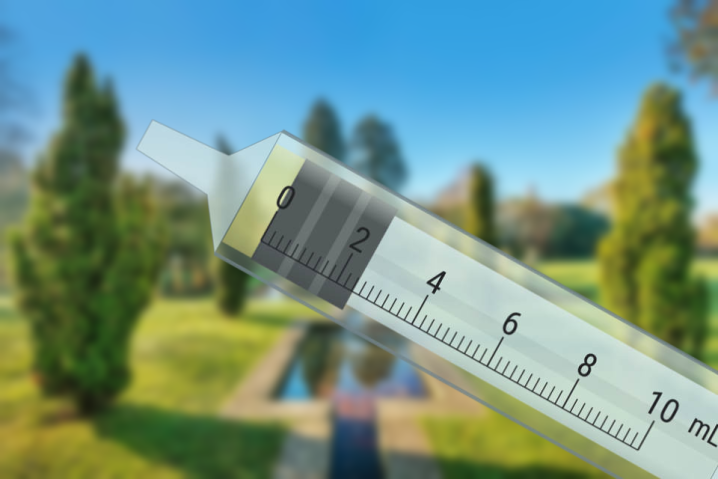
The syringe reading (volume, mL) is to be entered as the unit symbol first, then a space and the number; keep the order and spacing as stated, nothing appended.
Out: mL 0
